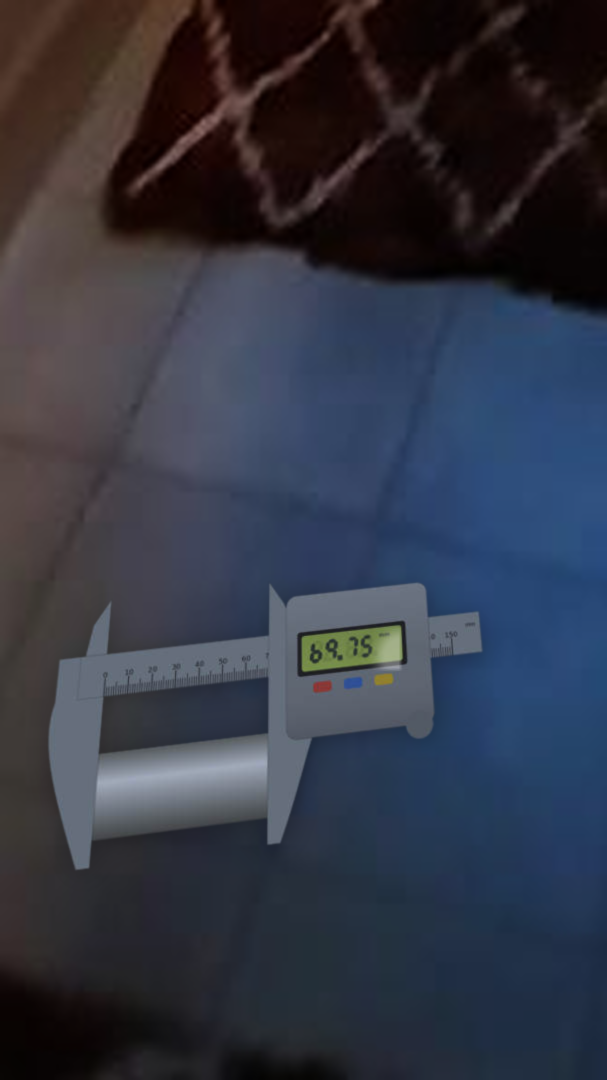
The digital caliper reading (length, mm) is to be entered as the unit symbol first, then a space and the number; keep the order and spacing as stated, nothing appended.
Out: mm 69.75
